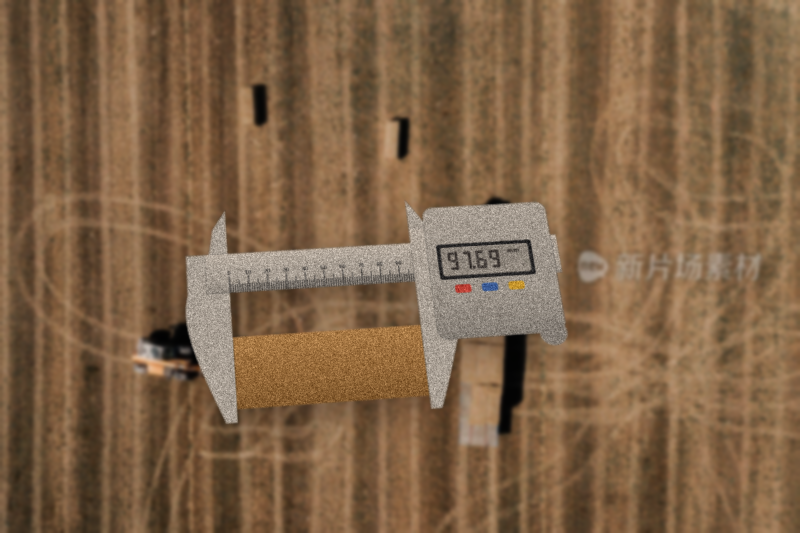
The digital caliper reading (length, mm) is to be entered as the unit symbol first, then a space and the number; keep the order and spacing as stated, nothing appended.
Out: mm 97.69
